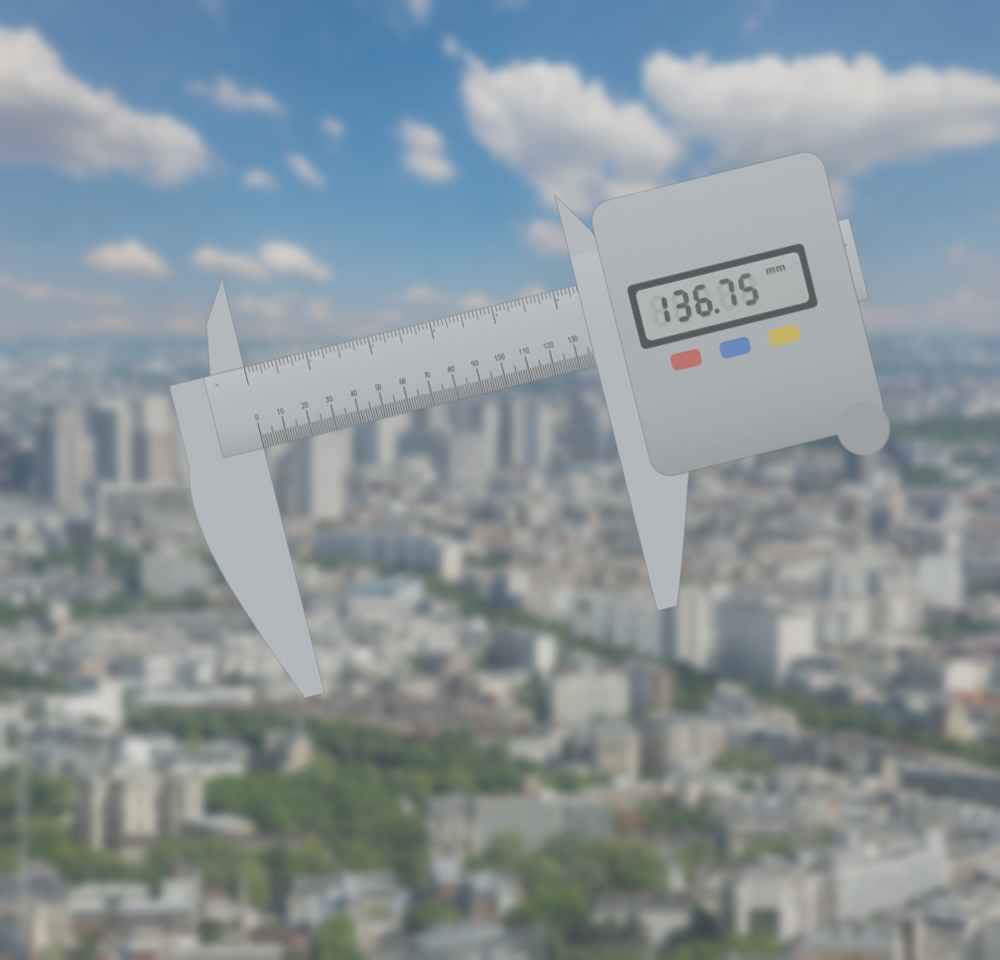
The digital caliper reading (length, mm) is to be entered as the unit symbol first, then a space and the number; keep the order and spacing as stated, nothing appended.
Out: mm 136.75
